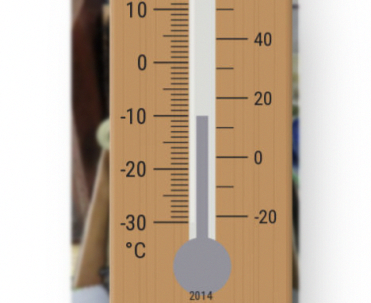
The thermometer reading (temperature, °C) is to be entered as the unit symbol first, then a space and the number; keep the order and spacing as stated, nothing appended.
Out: °C -10
